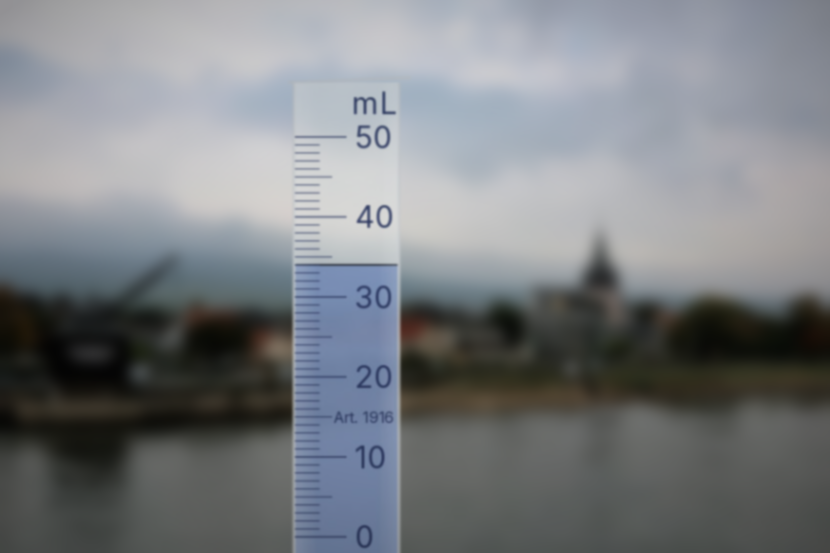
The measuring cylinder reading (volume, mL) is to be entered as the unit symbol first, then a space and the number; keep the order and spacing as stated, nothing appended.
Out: mL 34
